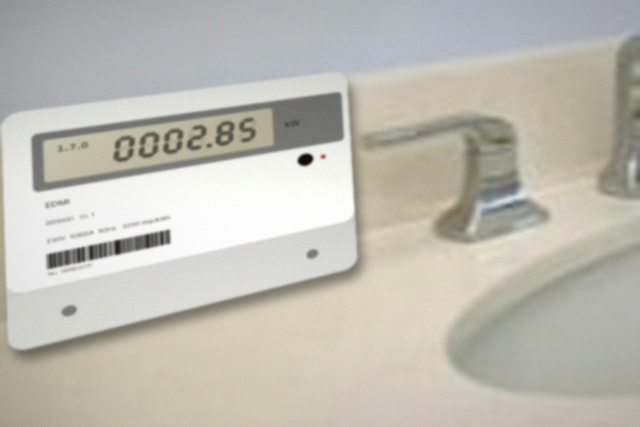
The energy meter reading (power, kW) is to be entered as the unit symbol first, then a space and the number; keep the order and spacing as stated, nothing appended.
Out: kW 2.85
